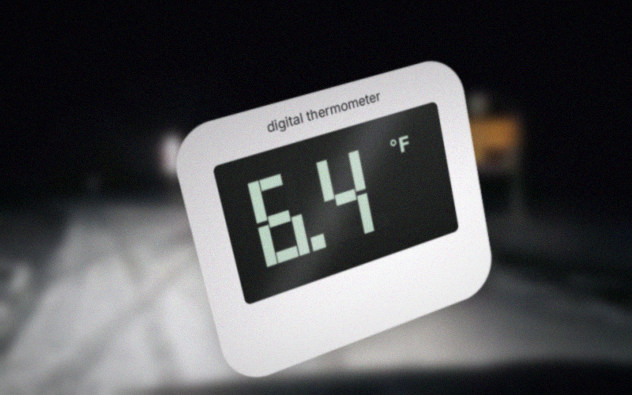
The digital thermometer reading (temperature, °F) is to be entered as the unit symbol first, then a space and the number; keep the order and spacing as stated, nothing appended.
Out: °F 6.4
